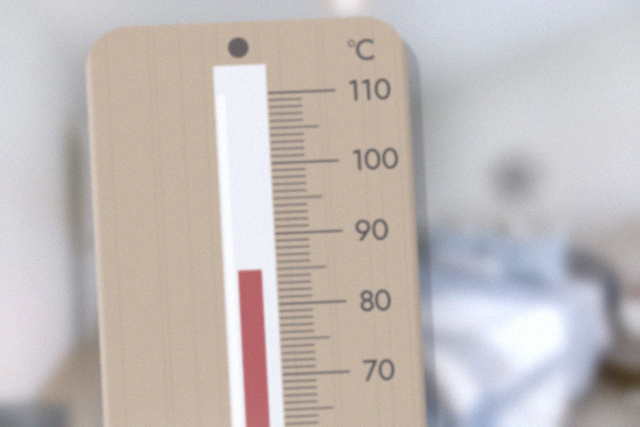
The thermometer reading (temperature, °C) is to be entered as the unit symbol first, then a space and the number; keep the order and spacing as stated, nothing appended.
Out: °C 85
